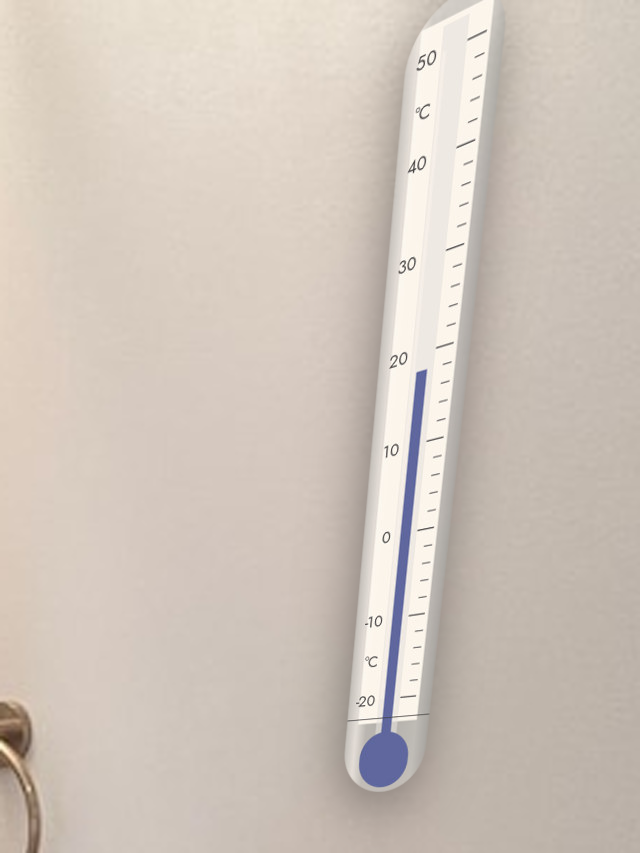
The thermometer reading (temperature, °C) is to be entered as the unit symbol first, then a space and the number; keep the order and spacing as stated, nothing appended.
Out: °C 18
